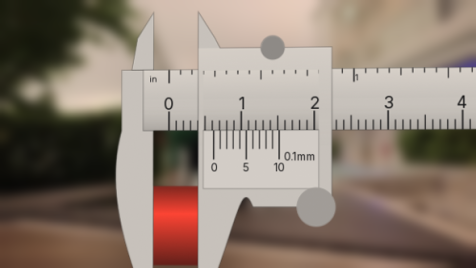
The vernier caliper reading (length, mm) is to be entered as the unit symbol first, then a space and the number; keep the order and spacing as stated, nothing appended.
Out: mm 6.2
